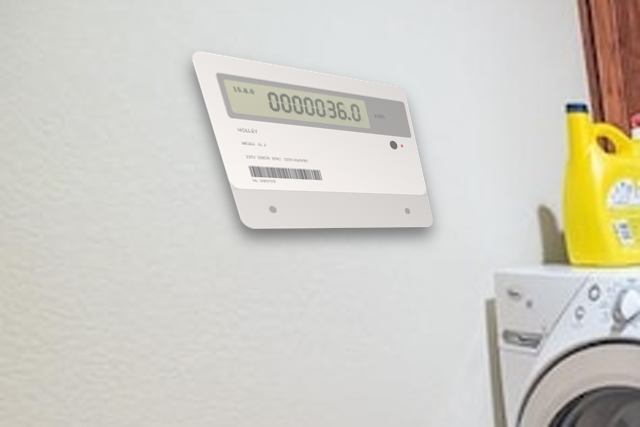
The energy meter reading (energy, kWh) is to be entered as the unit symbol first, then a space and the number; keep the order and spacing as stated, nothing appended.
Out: kWh 36.0
